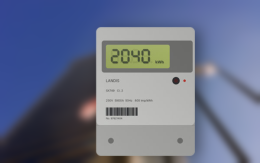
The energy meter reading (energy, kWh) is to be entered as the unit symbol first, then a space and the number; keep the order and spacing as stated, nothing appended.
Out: kWh 2040
